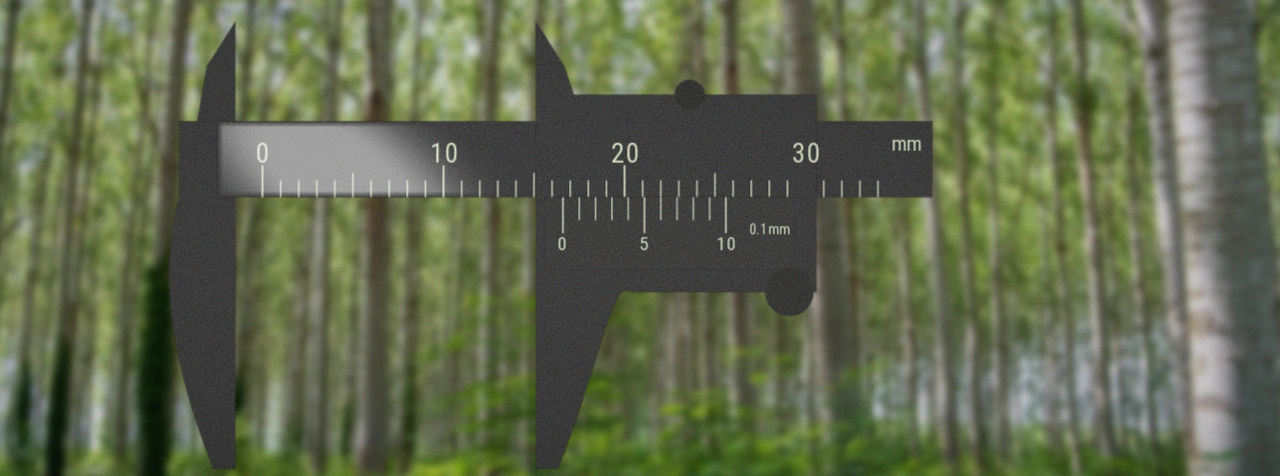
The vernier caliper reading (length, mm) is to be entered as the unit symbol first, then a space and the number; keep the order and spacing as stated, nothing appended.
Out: mm 16.6
